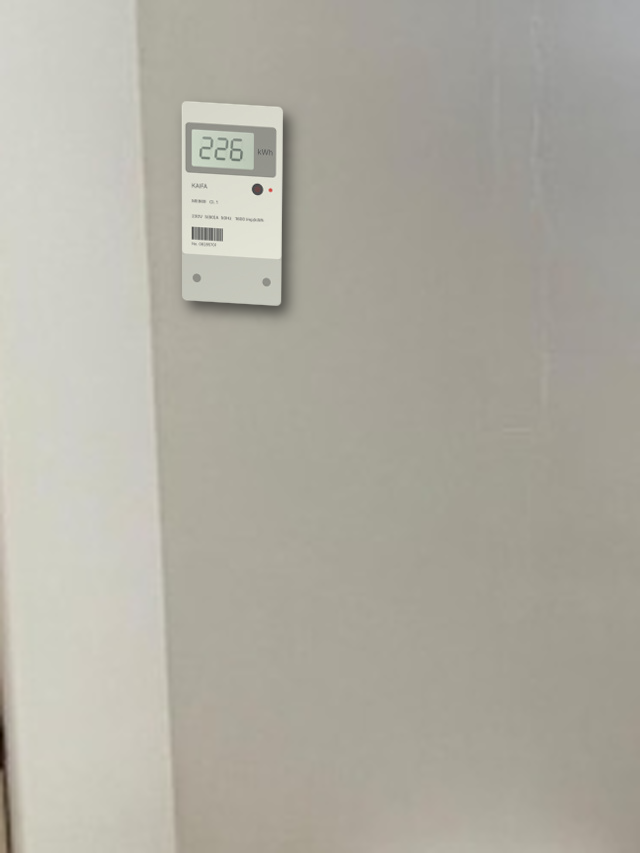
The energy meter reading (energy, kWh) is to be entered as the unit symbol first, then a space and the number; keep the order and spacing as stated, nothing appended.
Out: kWh 226
